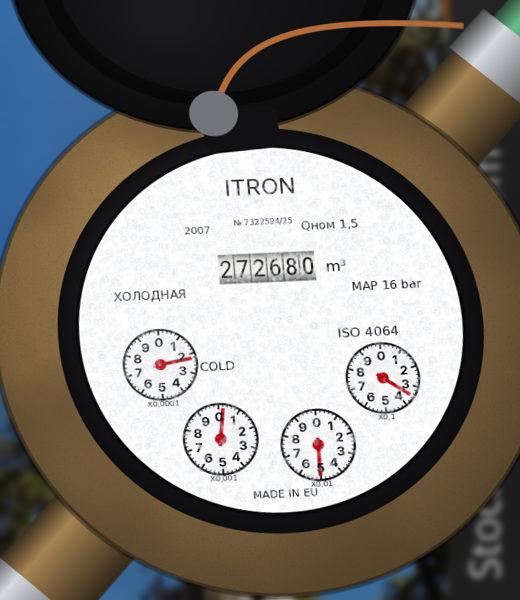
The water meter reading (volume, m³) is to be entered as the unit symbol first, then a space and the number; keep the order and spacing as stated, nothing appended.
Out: m³ 272680.3502
